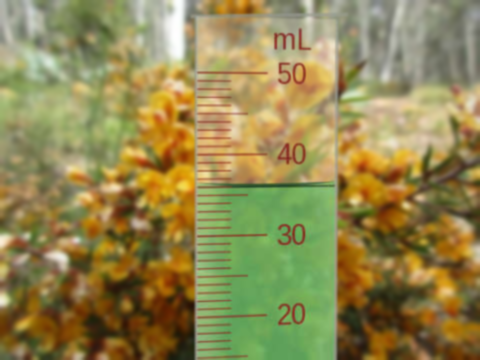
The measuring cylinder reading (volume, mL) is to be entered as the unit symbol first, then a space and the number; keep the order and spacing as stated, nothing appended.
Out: mL 36
